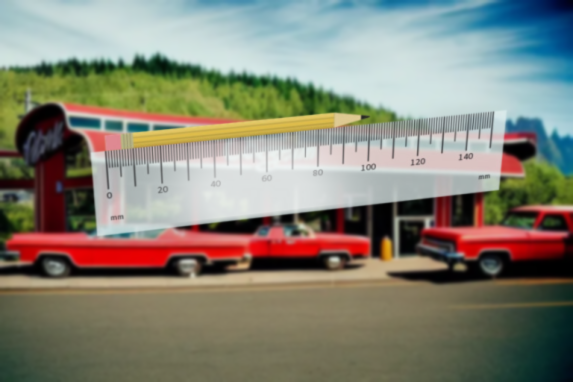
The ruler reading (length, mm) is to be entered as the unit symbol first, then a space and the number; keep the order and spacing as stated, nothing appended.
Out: mm 100
